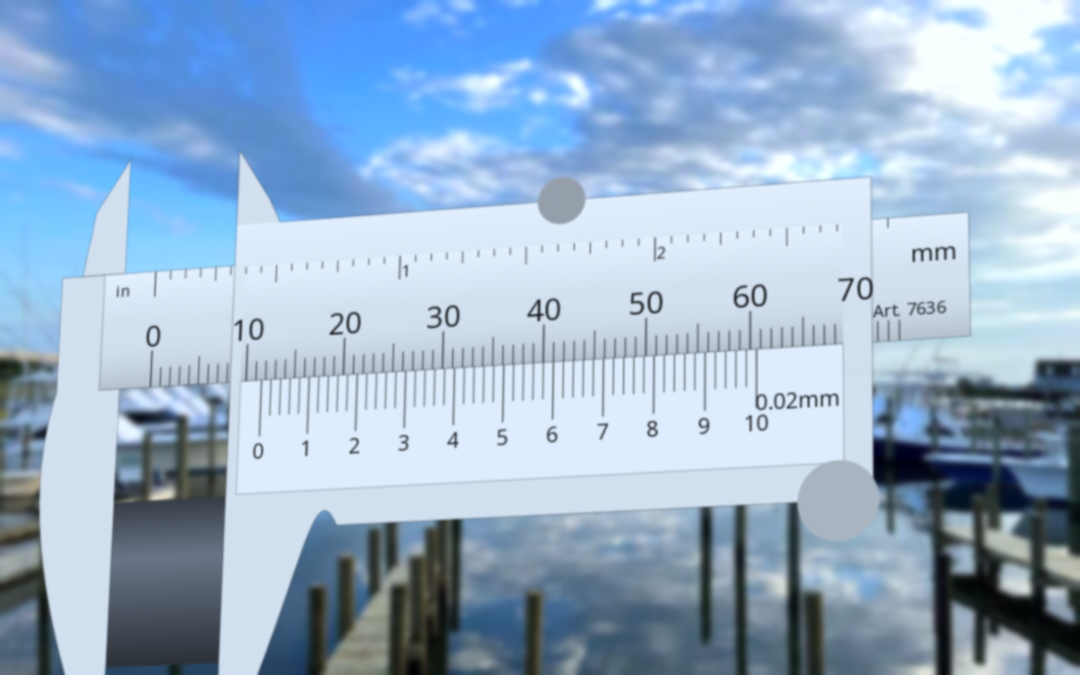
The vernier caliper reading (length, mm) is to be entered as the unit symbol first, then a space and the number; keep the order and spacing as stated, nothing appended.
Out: mm 11.6
